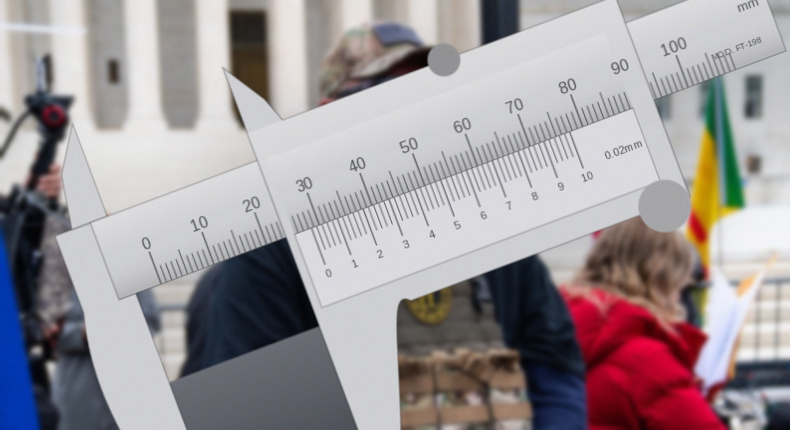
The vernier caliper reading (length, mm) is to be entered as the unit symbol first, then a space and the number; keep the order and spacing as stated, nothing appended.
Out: mm 28.5
